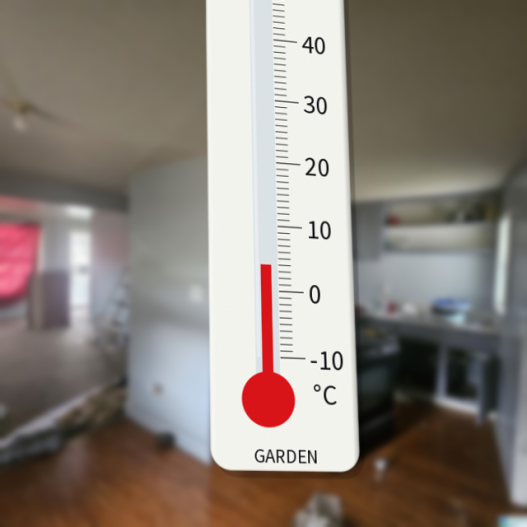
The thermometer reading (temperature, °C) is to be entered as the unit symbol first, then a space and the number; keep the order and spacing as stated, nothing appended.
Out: °C 4
